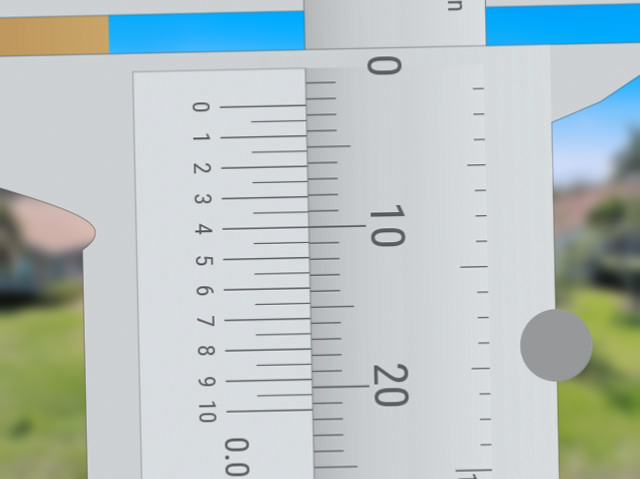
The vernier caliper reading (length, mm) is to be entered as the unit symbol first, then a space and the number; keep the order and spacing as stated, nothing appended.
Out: mm 2.4
